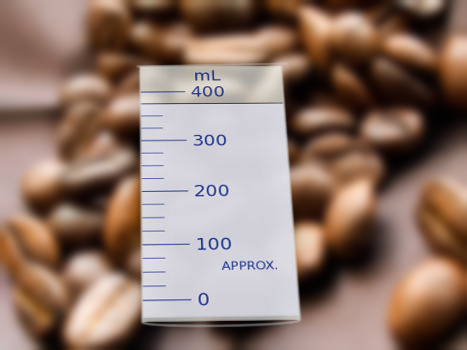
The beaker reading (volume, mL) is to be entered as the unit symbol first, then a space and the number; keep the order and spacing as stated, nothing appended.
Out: mL 375
